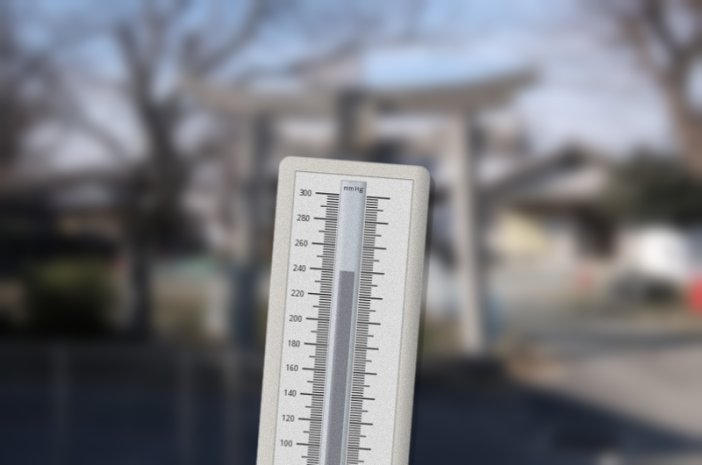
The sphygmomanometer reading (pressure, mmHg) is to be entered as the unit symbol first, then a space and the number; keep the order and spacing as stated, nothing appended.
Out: mmHg 240
